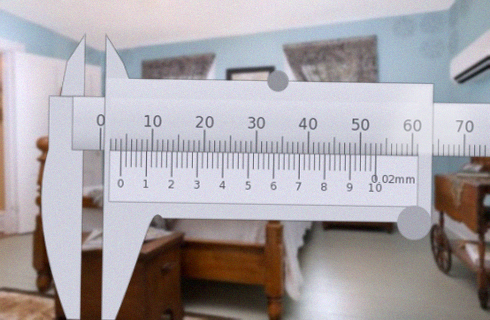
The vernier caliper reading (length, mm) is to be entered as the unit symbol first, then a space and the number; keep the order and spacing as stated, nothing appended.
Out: mm 4.0
